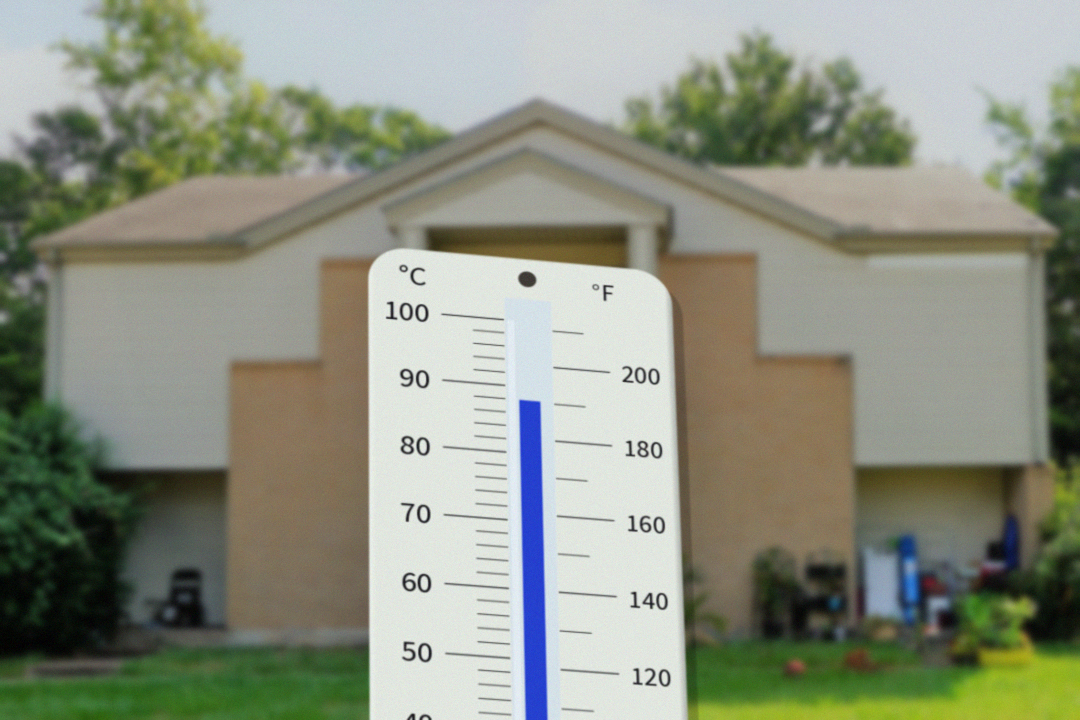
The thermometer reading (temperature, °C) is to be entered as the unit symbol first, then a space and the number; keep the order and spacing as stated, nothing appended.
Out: °C 88
